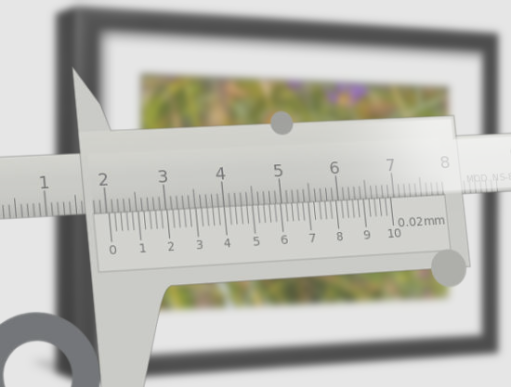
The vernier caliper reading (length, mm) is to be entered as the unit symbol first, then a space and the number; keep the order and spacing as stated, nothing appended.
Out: mm 20.4
